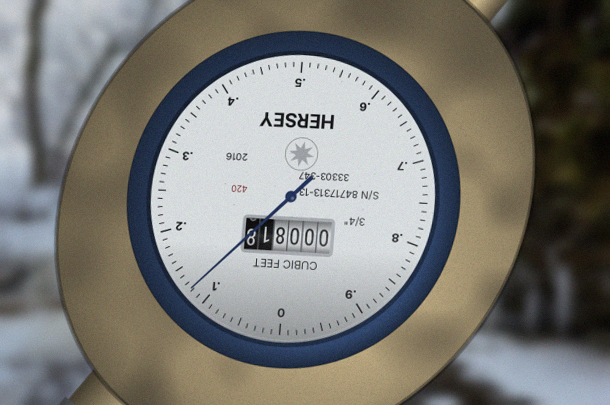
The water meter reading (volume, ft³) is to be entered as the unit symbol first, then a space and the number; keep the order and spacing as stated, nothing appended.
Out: ft³ 818.12
